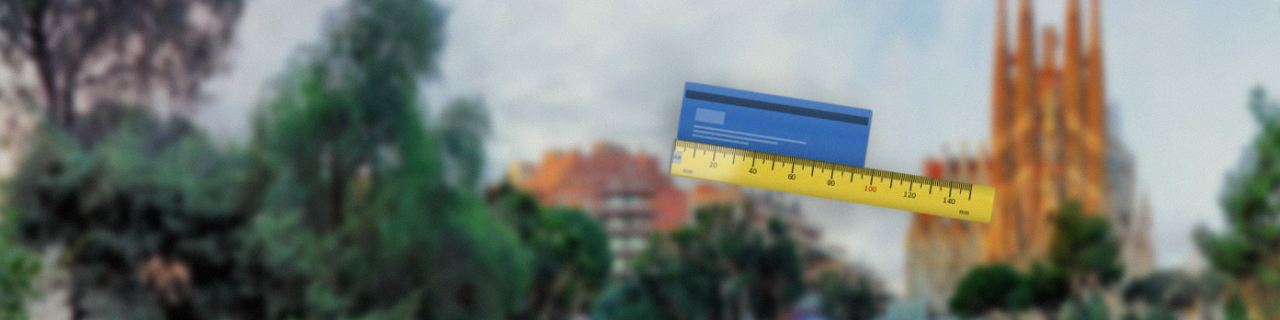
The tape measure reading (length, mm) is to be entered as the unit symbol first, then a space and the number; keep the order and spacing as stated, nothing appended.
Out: mm 95
